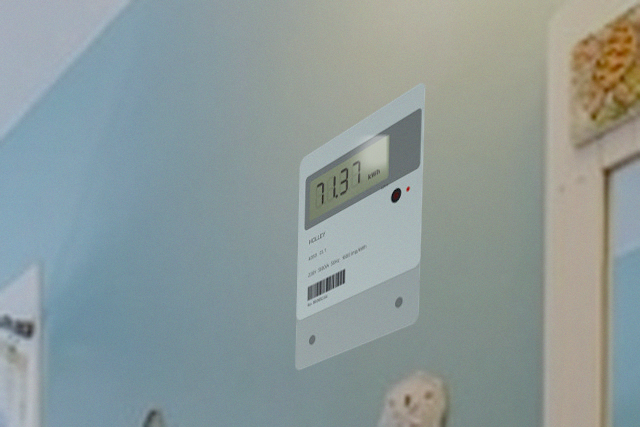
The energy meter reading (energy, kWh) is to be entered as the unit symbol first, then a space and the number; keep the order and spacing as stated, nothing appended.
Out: kWh 71.37
